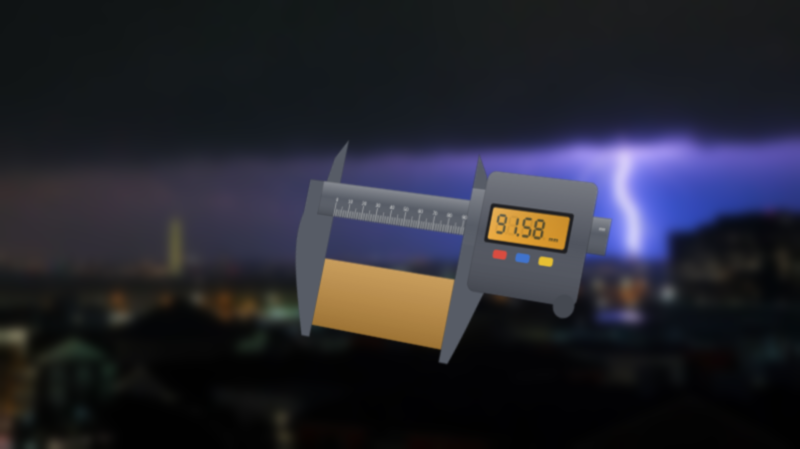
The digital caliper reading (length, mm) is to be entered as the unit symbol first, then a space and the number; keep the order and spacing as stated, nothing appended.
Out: mm 91.58
